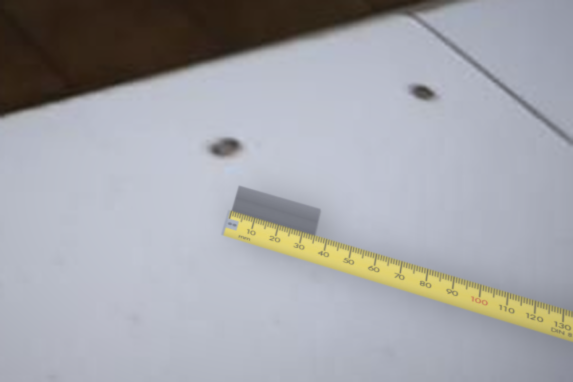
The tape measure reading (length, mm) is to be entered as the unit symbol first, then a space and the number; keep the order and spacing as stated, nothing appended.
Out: mm 35
